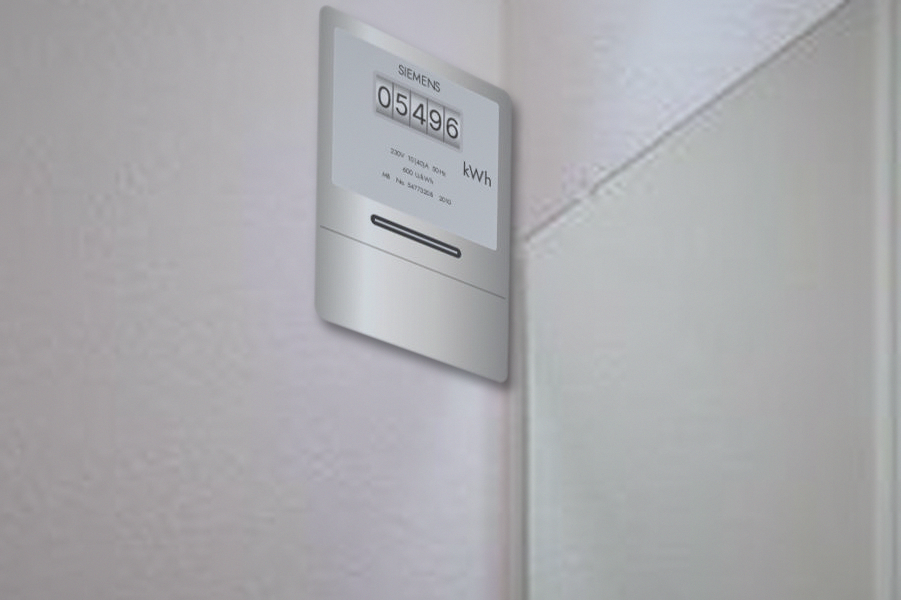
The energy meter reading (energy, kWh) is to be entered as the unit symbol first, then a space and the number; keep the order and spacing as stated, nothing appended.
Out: kWh 5496
